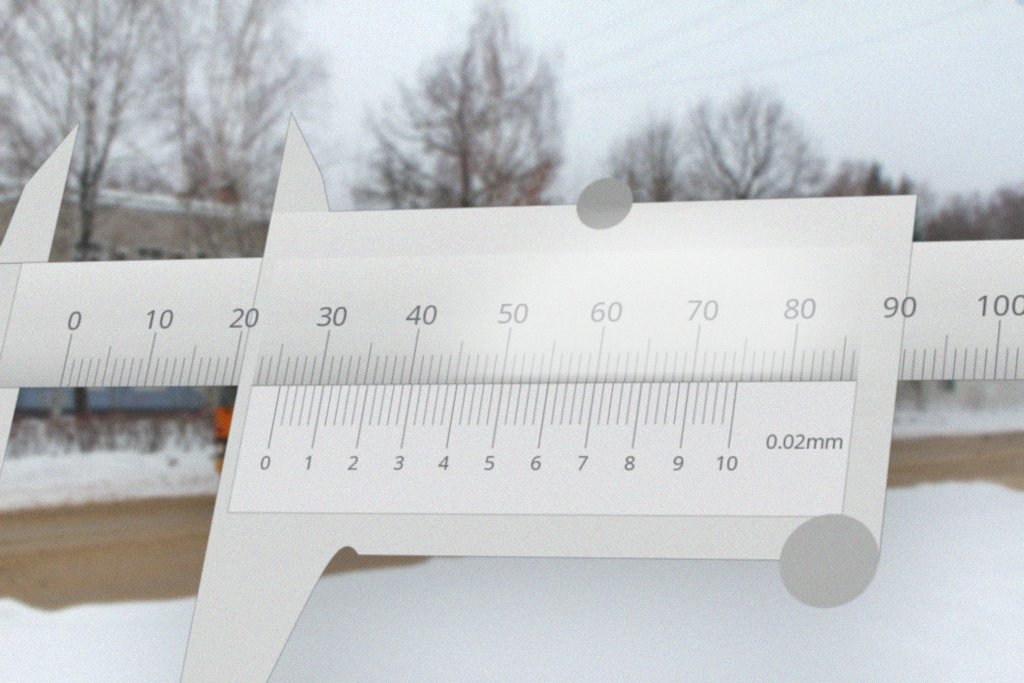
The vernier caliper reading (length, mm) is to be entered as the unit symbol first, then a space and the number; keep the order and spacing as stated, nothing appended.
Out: mm 25.6
